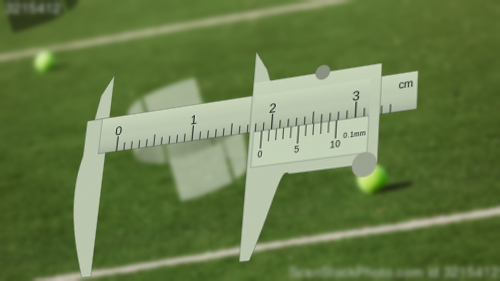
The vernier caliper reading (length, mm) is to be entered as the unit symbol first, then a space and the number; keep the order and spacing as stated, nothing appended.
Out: mm 18.8
